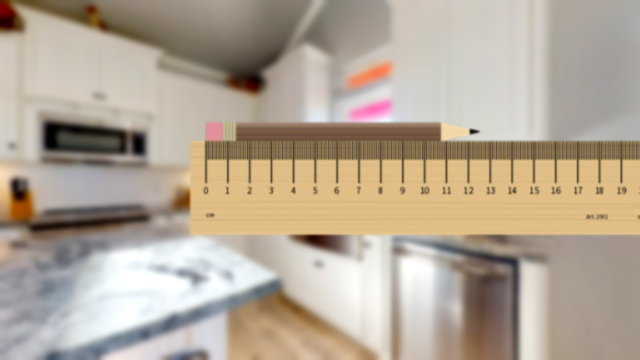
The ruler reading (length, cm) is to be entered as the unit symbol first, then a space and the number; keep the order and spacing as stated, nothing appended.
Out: cm 12.5
